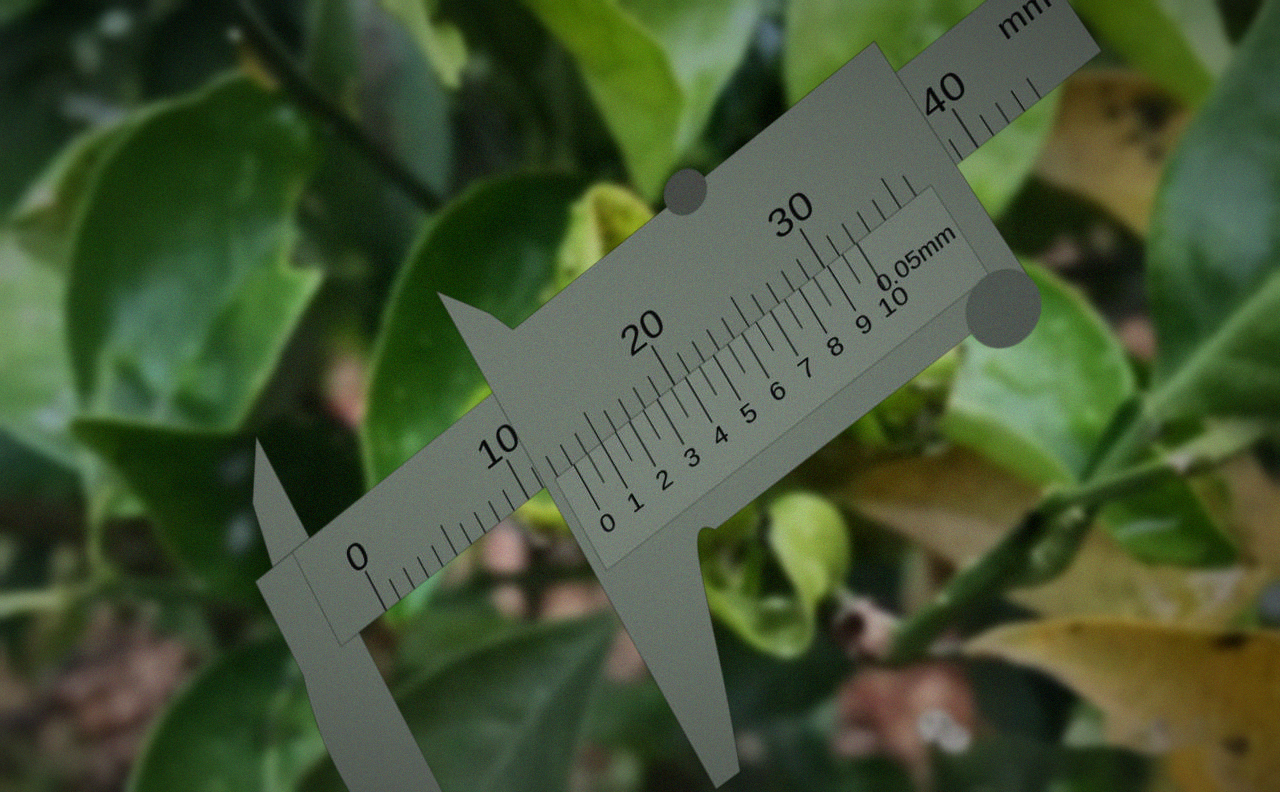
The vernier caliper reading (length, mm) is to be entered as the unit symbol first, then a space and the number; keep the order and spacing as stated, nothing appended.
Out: mm 13.1
